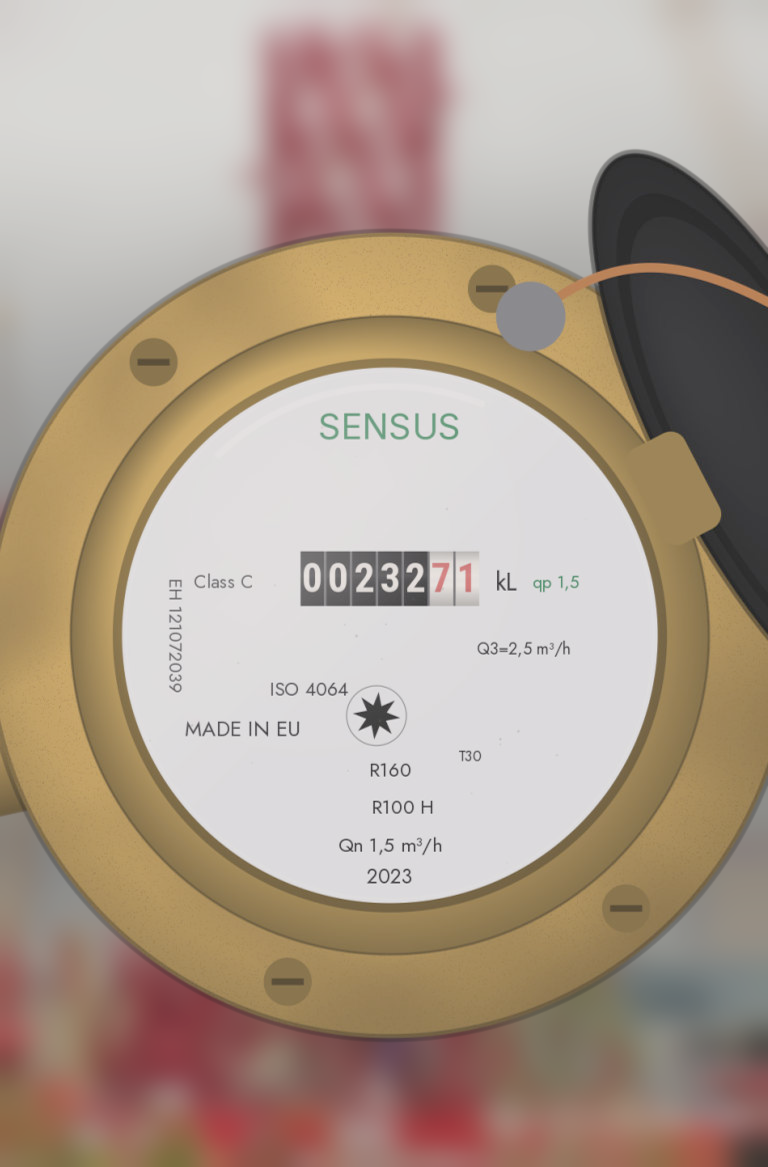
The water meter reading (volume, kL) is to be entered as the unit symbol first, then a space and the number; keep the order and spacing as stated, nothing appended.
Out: kL 232.71
